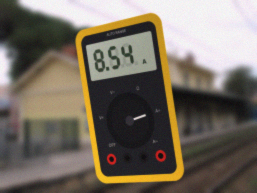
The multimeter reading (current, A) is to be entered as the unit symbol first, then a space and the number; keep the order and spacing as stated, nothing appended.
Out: A 8.54
